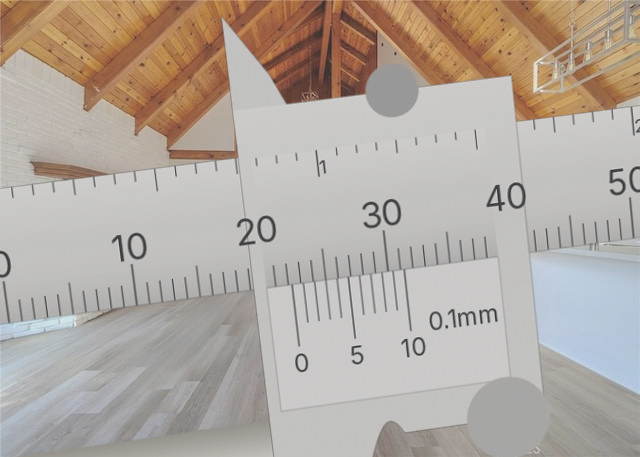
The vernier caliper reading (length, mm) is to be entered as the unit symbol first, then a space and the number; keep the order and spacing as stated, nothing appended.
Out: mm 22.3
